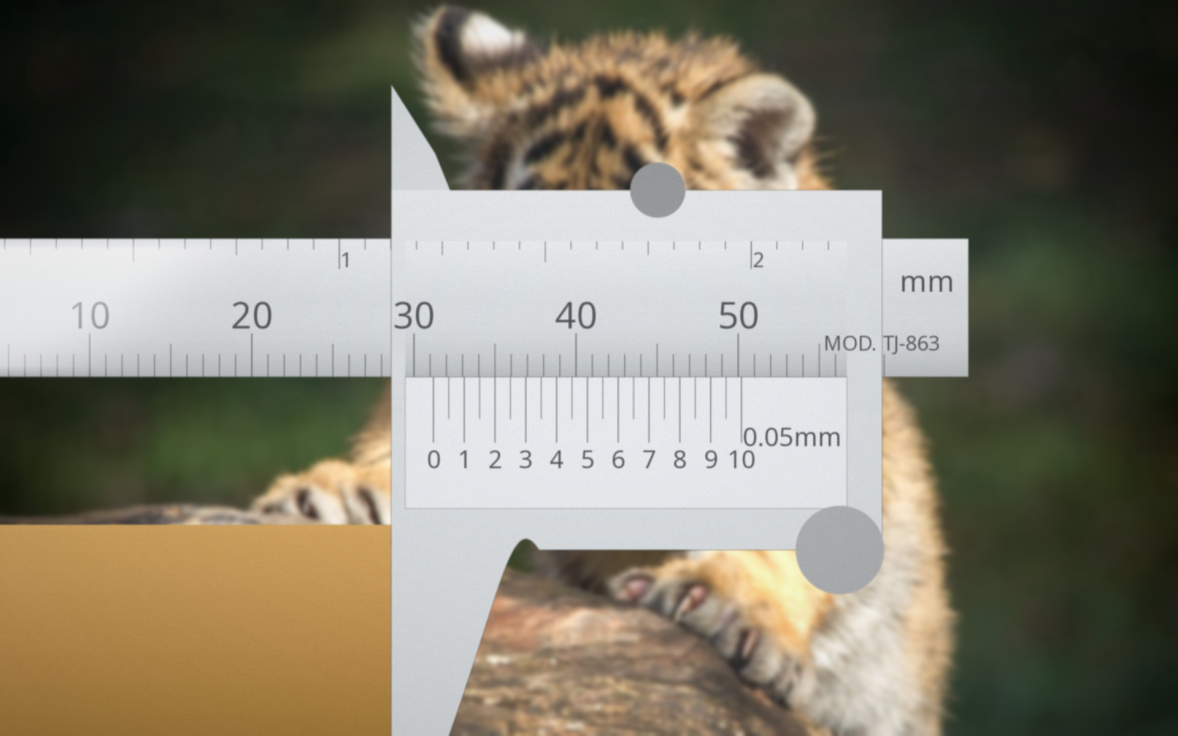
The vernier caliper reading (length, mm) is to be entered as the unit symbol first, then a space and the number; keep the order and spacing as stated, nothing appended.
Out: mm 31.2
